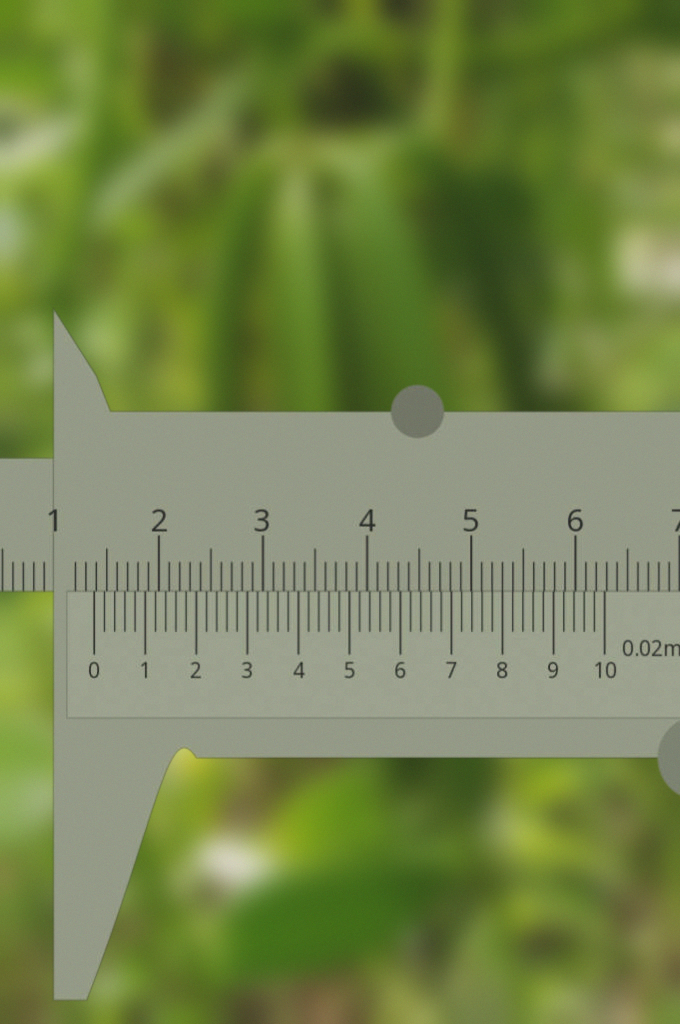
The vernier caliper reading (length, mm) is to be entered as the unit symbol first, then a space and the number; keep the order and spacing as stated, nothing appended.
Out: mm 13.8
